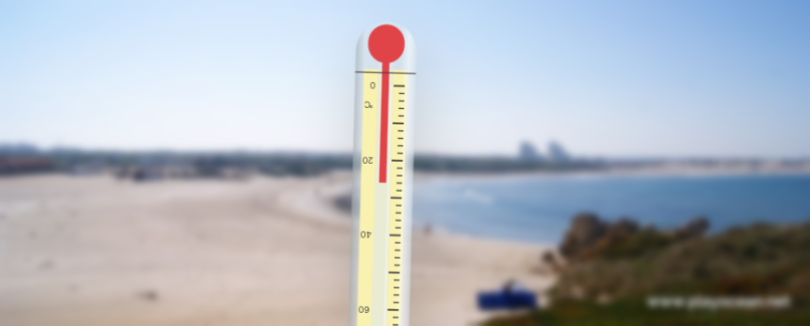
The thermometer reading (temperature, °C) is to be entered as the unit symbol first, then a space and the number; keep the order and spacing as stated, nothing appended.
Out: °C 26
